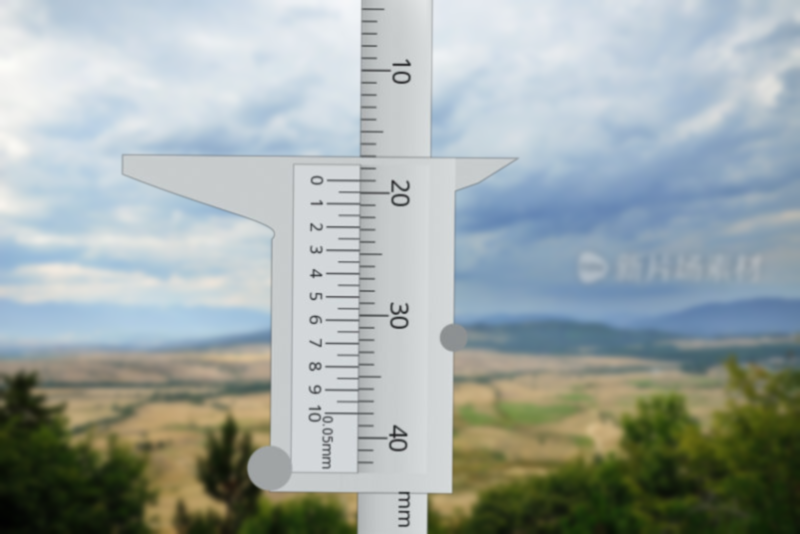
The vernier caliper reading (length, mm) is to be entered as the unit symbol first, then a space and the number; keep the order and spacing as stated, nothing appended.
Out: mm 19.0
